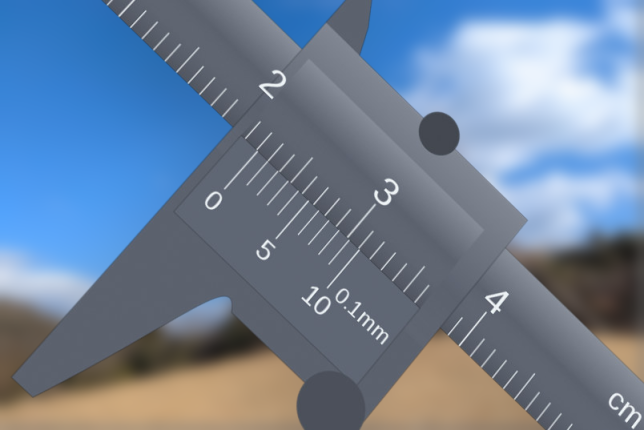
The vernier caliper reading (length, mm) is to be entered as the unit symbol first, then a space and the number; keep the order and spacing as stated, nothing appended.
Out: mm 22.1
